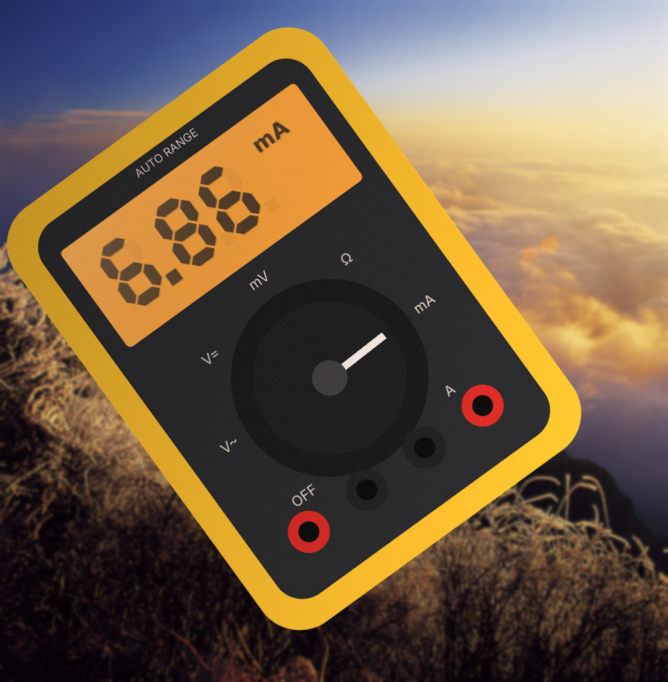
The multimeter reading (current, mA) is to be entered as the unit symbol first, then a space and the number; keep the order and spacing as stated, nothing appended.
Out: mA 6.86
